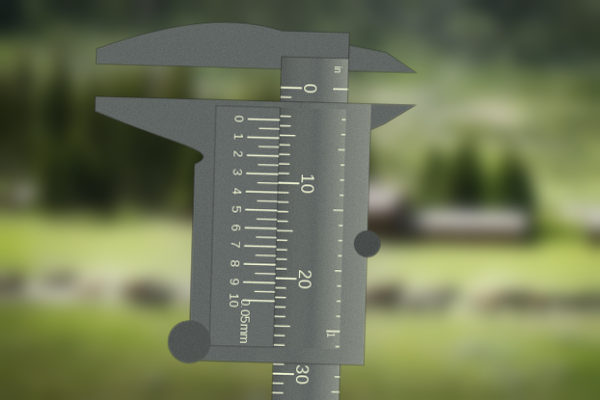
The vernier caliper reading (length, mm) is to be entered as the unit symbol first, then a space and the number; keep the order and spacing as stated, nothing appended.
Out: mm 3.4
